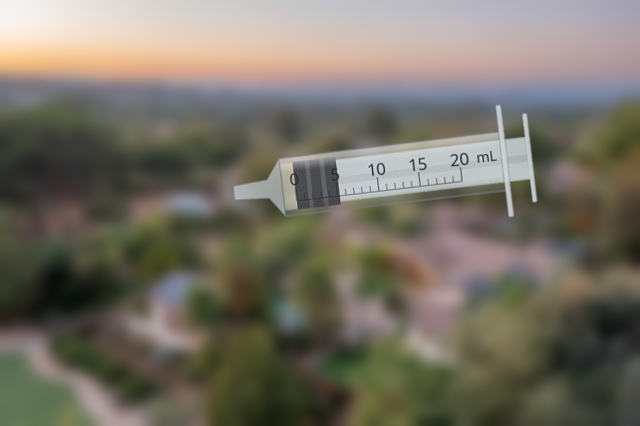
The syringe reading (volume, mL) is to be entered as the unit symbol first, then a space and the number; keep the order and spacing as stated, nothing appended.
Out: mL 0
